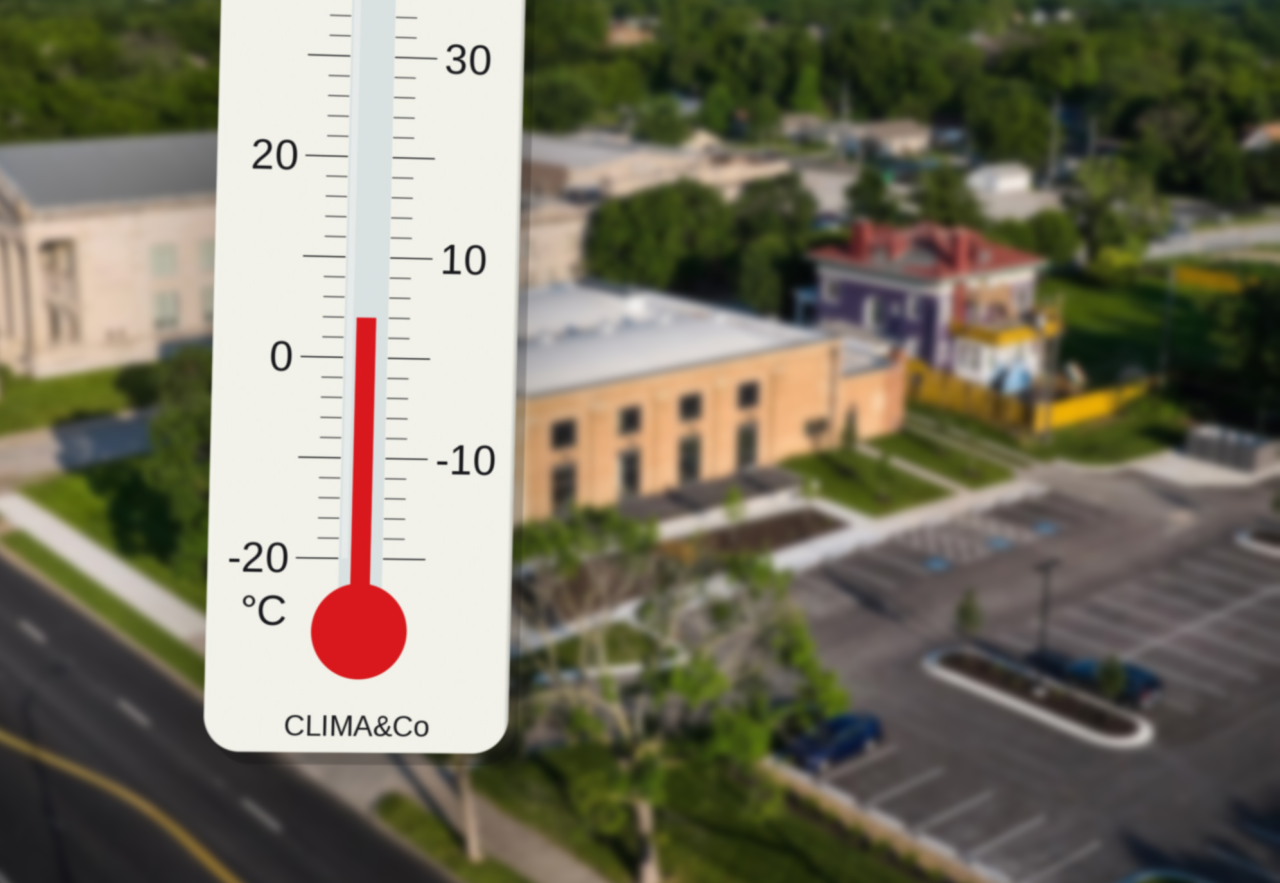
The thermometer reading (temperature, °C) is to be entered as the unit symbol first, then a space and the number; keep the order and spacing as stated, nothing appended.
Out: °C 4
